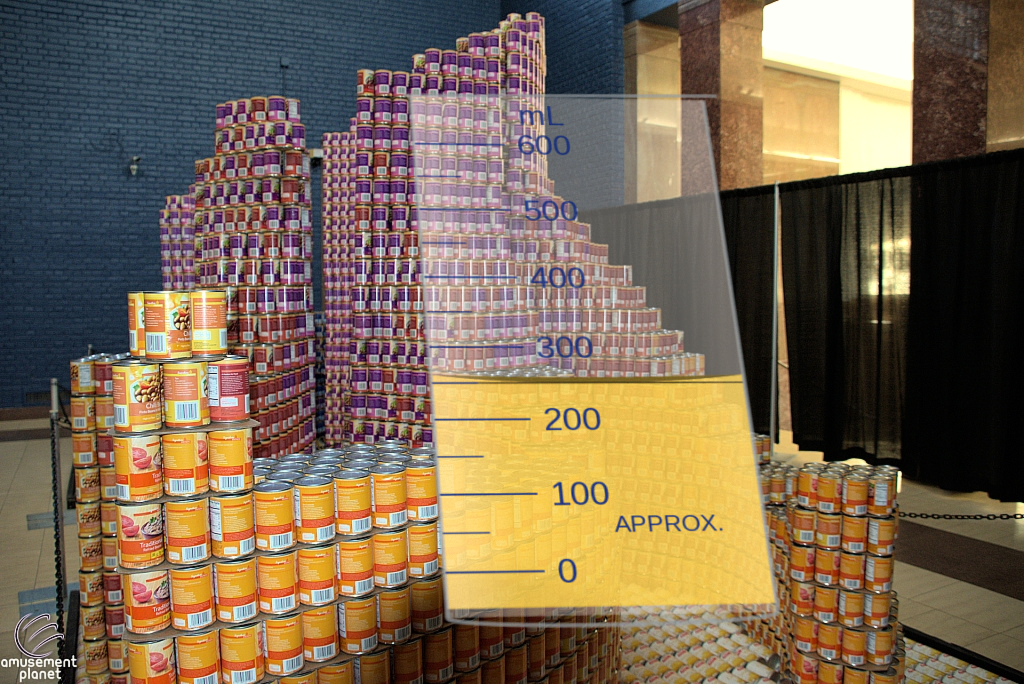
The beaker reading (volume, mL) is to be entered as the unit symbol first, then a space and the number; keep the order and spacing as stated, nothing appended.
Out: mL 250
